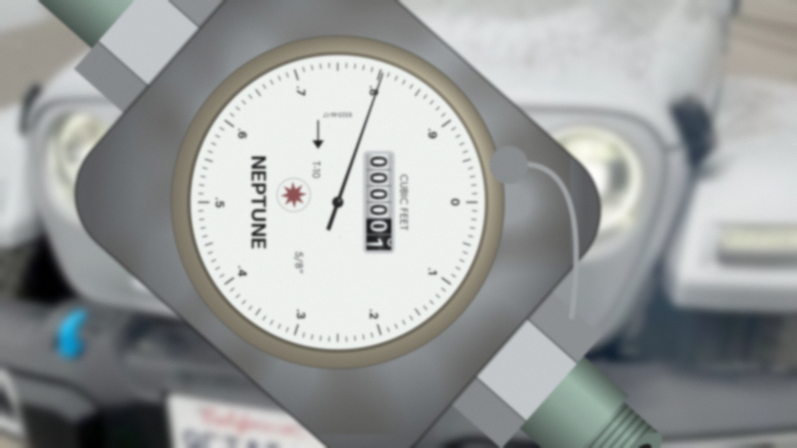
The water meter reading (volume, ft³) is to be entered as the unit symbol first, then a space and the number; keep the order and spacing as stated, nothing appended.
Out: ft³ 0.80
